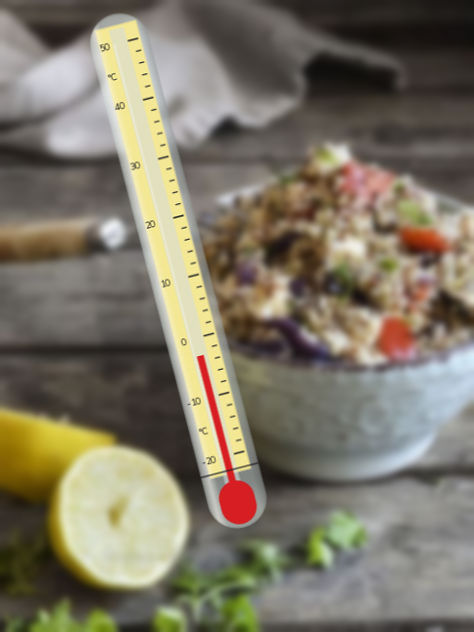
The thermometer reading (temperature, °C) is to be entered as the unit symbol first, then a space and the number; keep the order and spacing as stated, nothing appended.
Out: °C -3
